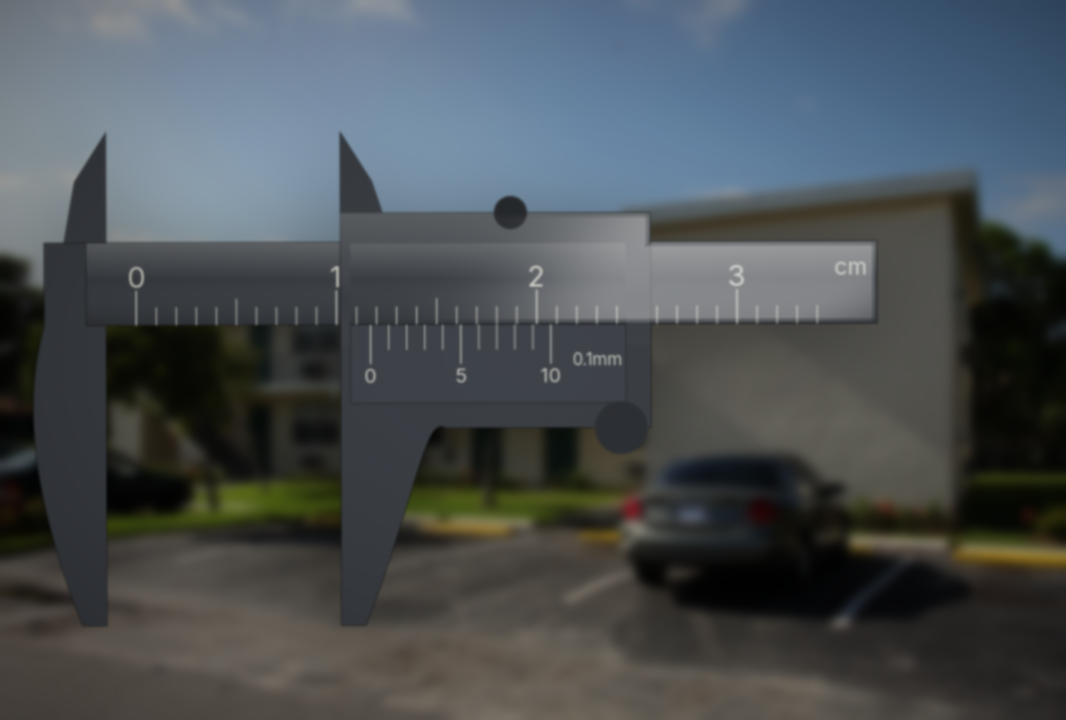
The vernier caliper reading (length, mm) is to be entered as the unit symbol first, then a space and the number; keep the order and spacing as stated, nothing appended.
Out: mm 11.7
